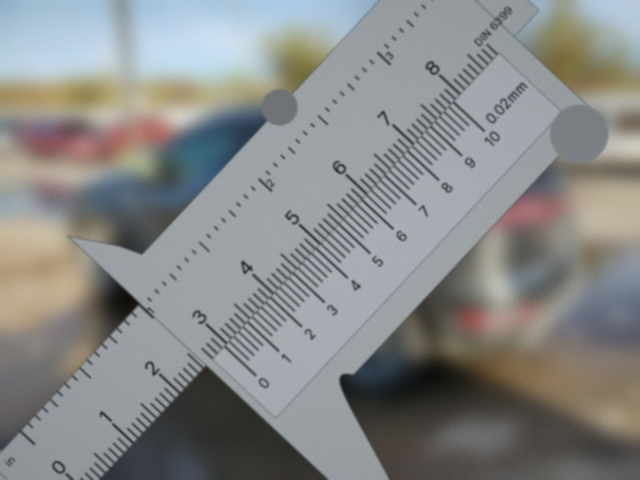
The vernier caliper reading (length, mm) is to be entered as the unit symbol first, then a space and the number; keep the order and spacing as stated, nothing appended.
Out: mm 29.5
